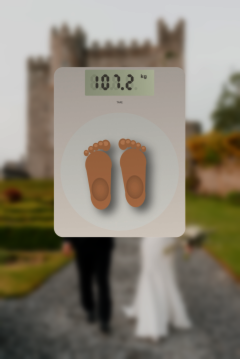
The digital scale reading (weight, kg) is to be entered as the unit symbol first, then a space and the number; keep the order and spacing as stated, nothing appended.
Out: kg 107.2
